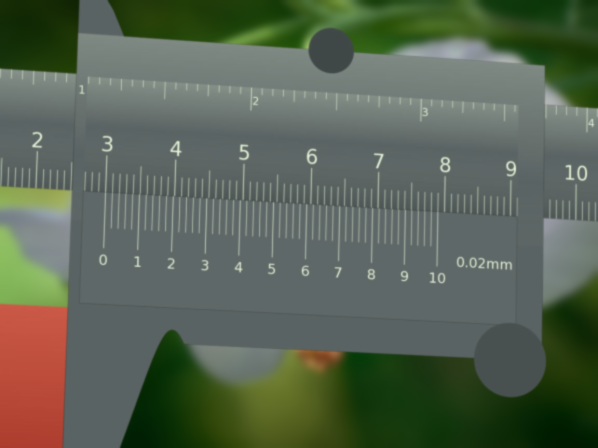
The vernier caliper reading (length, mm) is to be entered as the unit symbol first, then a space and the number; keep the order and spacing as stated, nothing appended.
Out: mm 30.0
